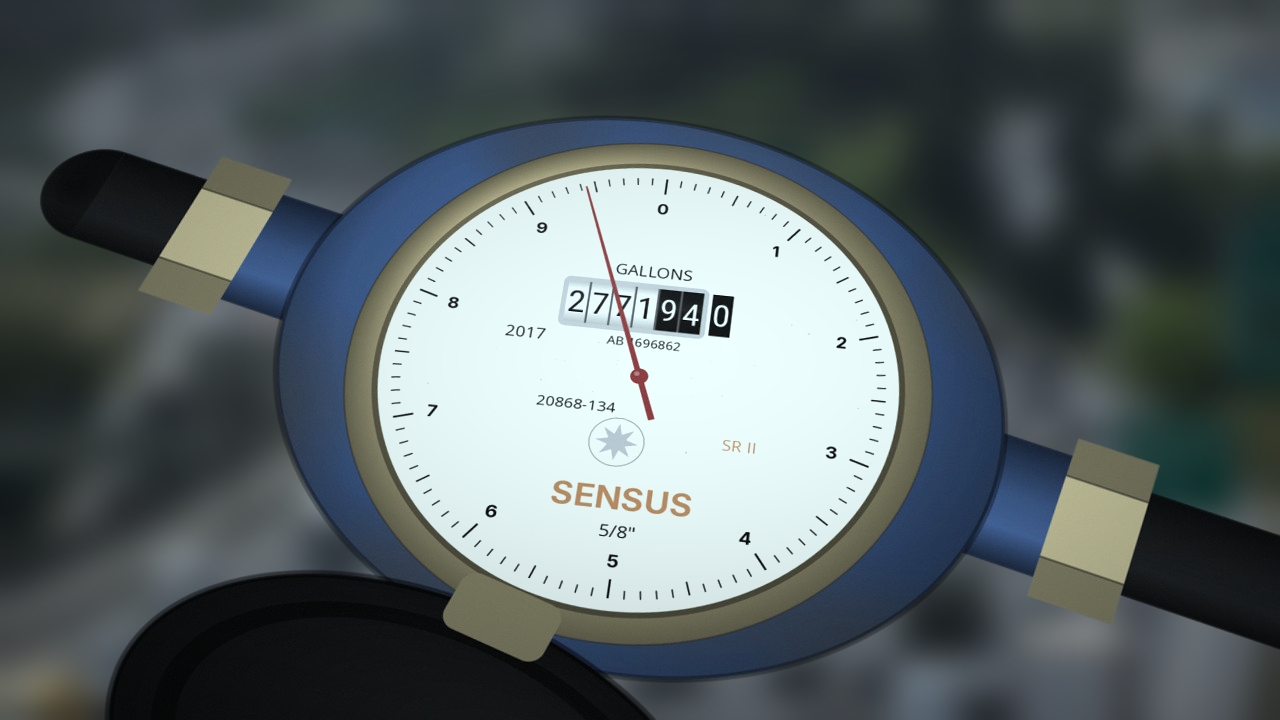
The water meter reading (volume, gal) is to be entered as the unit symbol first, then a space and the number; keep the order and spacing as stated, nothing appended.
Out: gal 2771939.4
